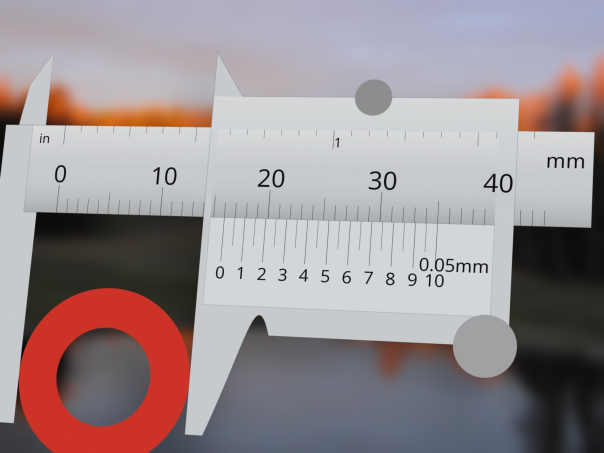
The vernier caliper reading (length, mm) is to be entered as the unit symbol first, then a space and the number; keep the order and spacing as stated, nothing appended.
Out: mm 16.0
